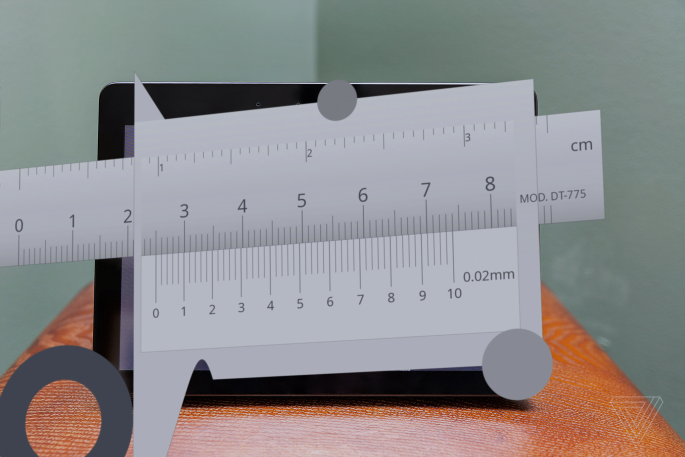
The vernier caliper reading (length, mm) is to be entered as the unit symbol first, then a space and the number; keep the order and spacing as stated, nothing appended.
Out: mm 25.0
